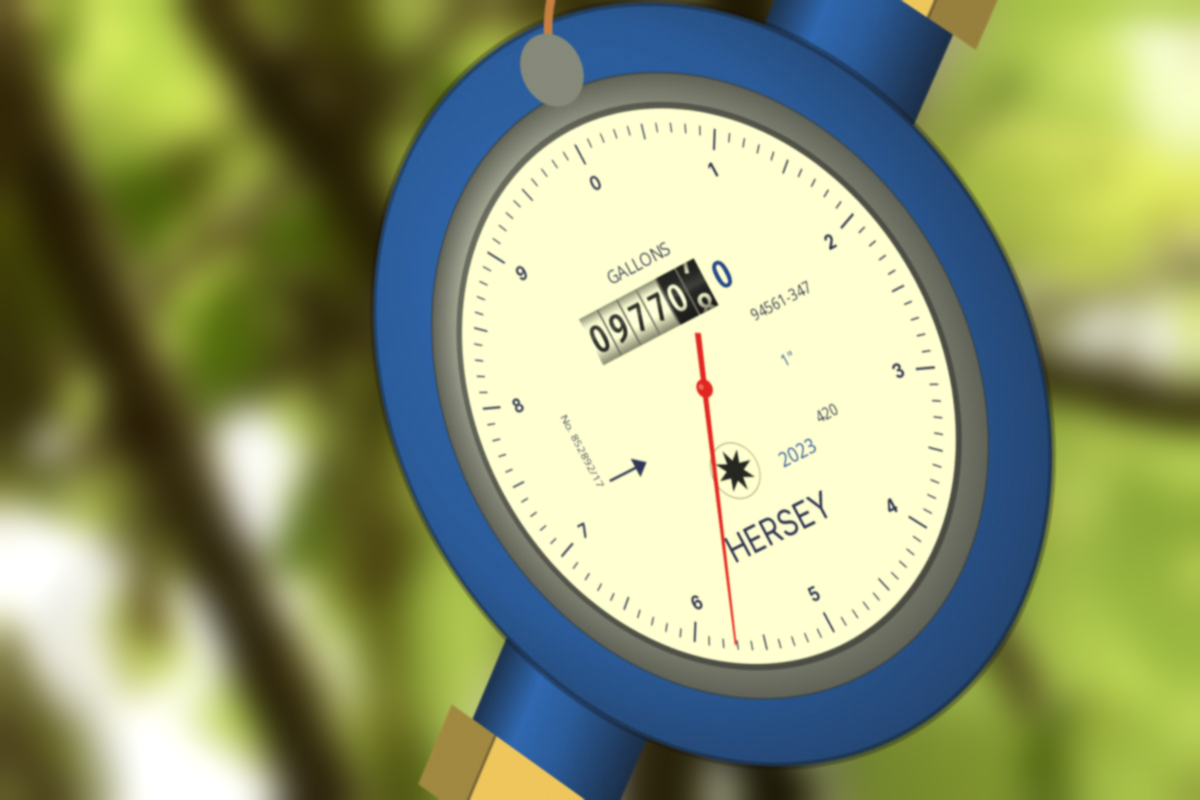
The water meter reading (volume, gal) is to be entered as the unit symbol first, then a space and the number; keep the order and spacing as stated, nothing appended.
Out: gal 977075.7
